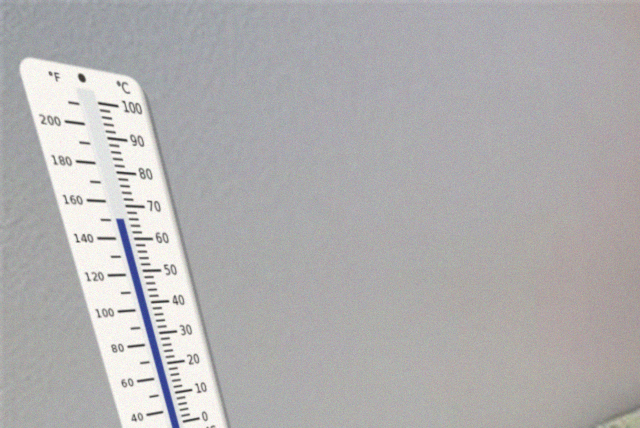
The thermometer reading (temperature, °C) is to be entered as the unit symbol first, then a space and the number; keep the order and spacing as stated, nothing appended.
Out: °C 66
